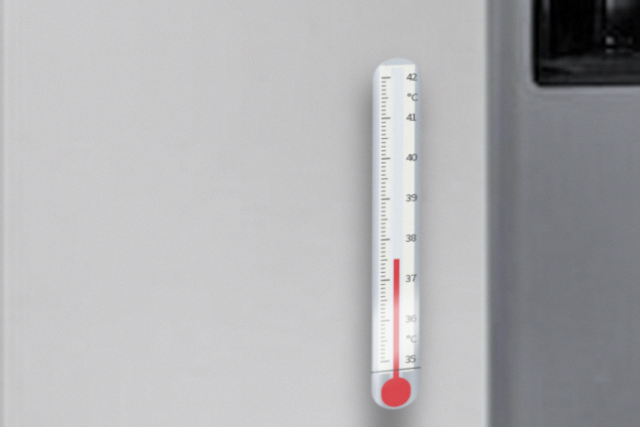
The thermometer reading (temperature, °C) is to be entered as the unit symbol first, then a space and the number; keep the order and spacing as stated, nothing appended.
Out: °C 37.5
